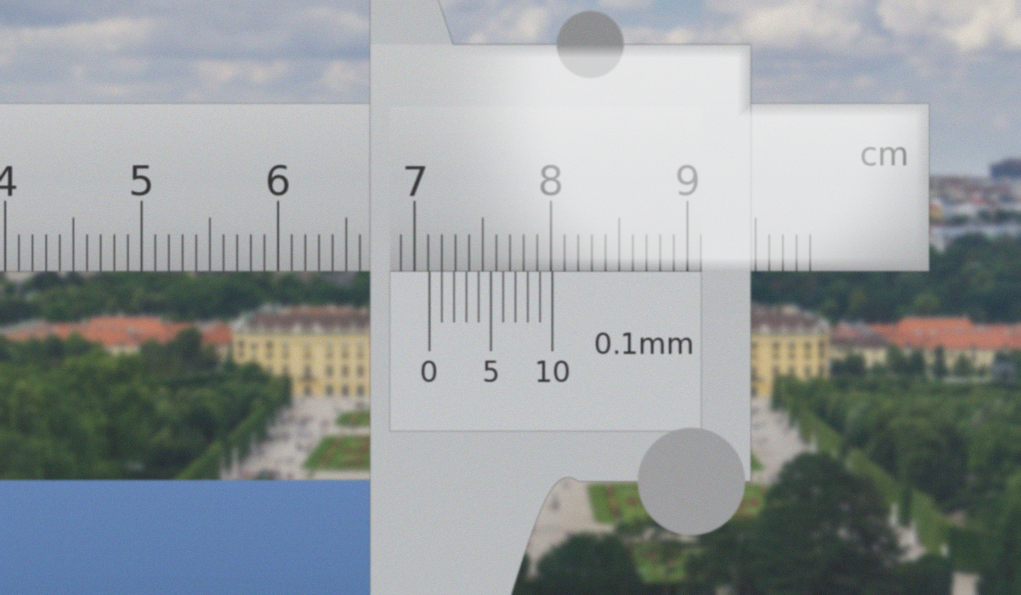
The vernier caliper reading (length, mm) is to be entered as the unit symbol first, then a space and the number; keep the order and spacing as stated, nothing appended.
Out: mm 71.1
